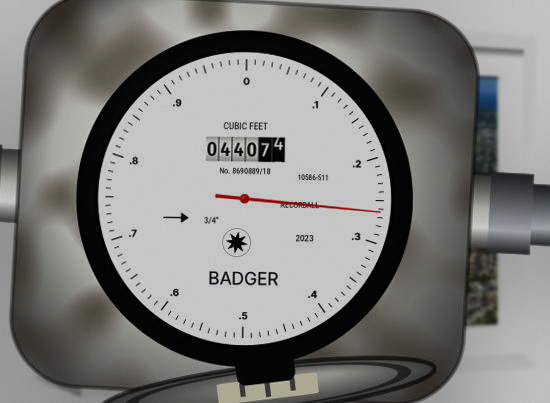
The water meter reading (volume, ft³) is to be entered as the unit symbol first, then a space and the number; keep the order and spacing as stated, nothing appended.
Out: ft³ 44074.26
